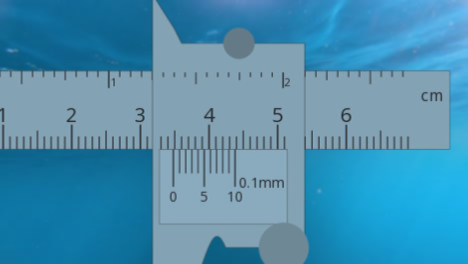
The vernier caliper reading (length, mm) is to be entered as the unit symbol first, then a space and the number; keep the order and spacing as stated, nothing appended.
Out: mm 34.8
